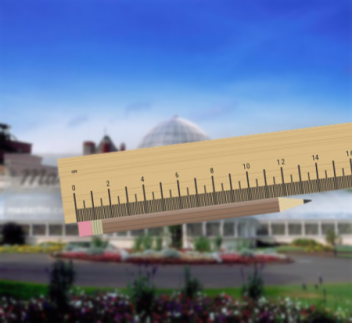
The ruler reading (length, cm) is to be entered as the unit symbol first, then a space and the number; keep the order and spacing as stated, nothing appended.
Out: cm 13.5
